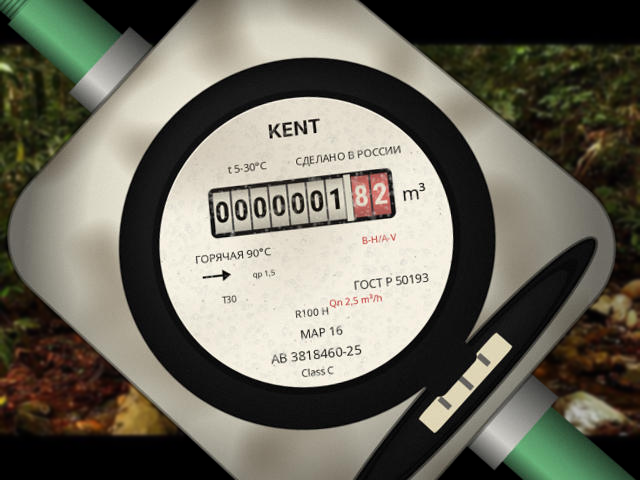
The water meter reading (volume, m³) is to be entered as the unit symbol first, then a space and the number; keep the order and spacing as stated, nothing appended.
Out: m³ 1.82
